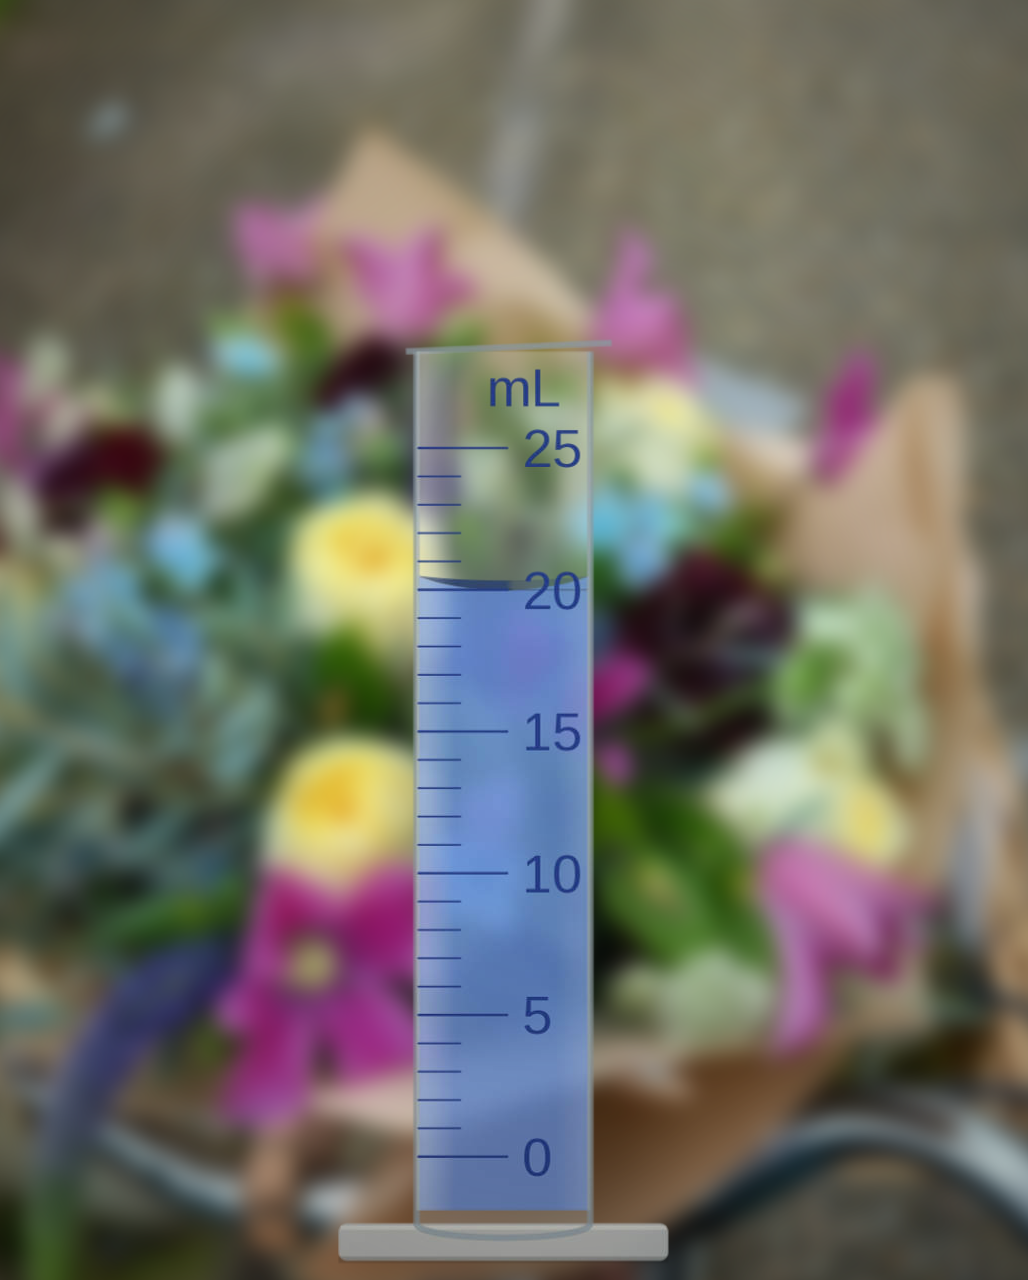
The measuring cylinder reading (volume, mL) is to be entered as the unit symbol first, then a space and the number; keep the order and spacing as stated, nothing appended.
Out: mL 20
